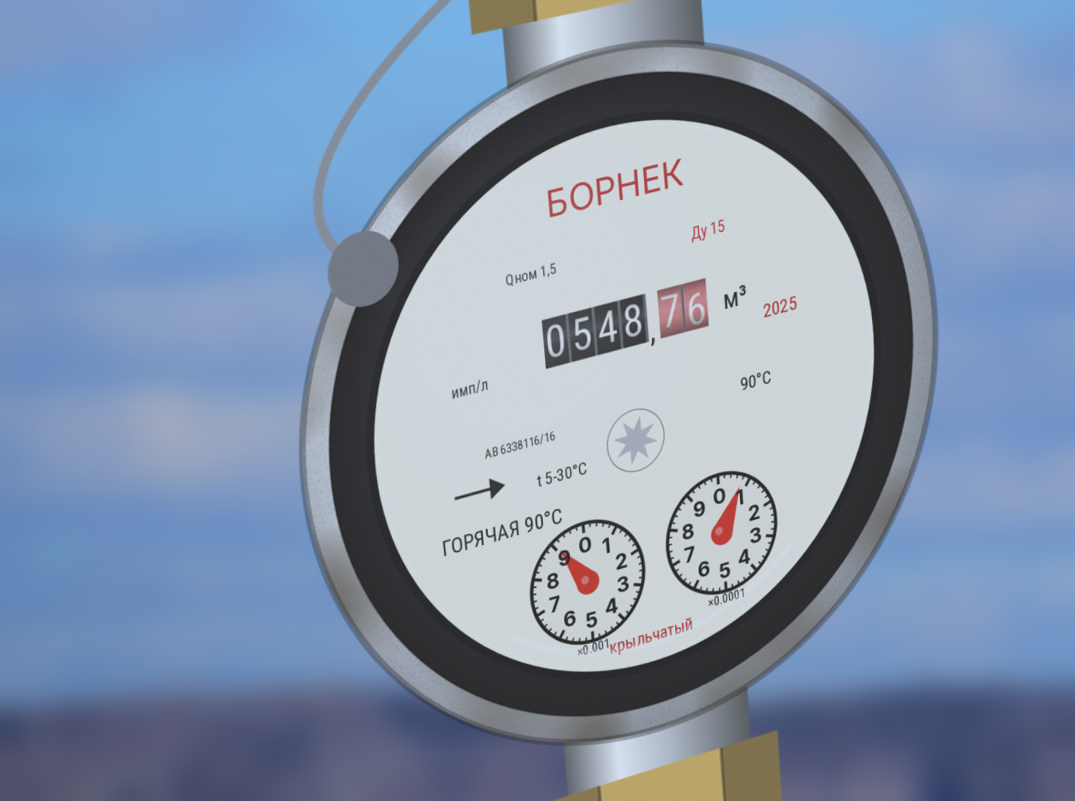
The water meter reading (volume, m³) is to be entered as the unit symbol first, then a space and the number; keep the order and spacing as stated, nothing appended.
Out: m³ 548.7590
